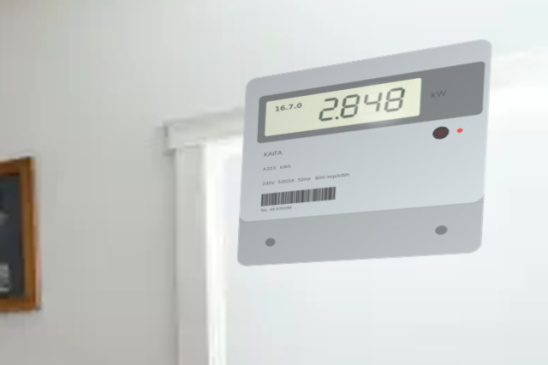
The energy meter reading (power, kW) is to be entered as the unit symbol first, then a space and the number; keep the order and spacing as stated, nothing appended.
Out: kW 2.848
